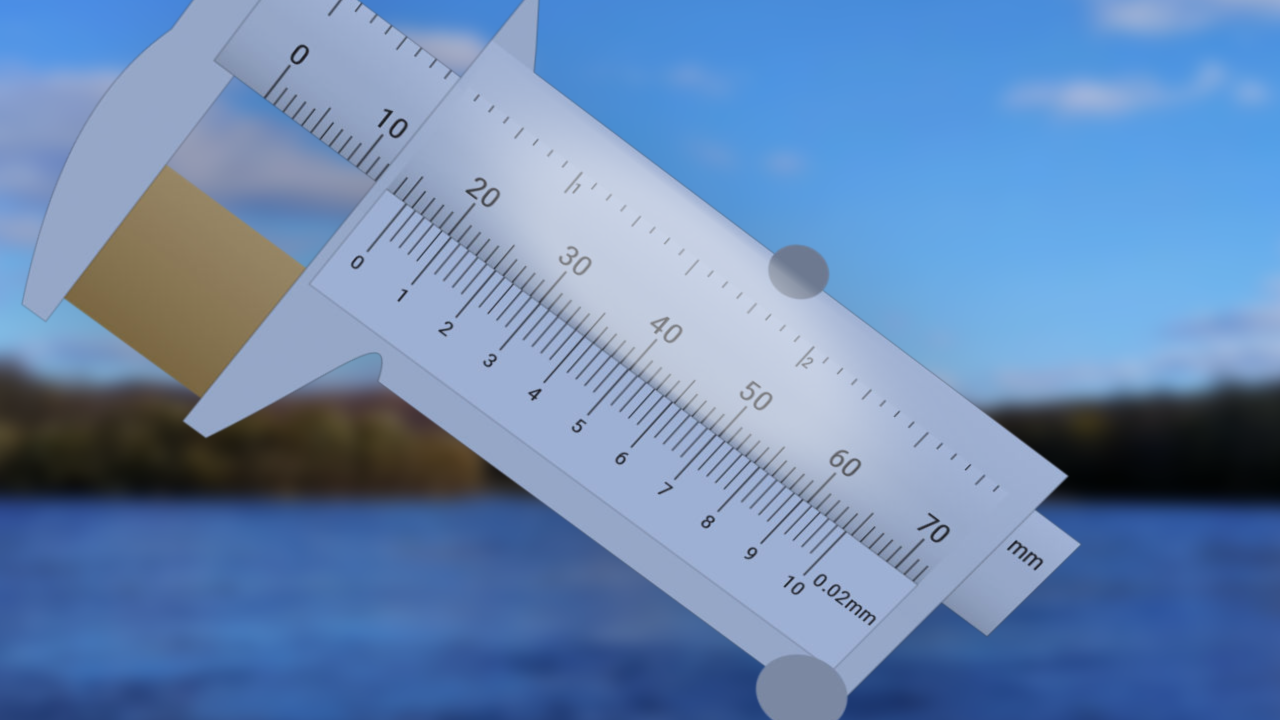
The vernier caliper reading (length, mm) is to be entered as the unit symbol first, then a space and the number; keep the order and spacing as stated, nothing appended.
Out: mm 15.4
